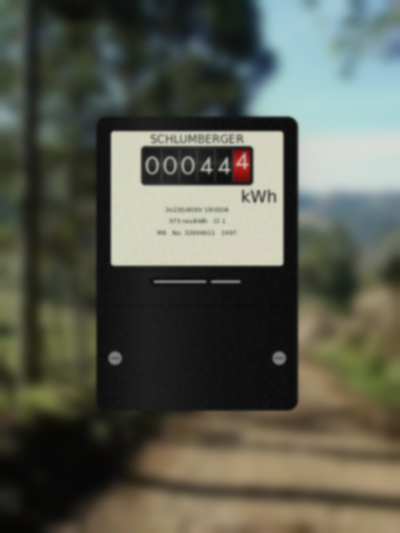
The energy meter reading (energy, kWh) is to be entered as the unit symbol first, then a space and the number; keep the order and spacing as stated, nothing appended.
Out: kWh 44.4
